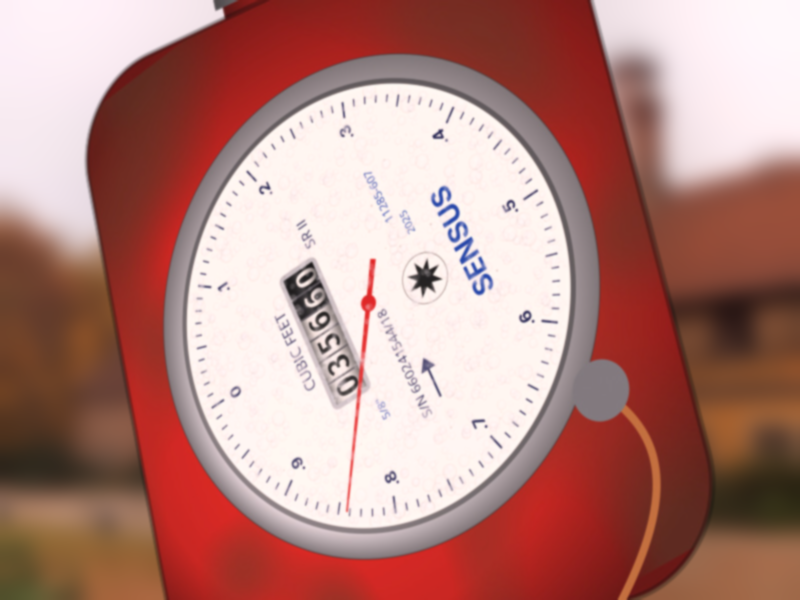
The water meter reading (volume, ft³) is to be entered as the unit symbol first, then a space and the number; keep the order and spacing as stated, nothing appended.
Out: ft³ 35659.84
